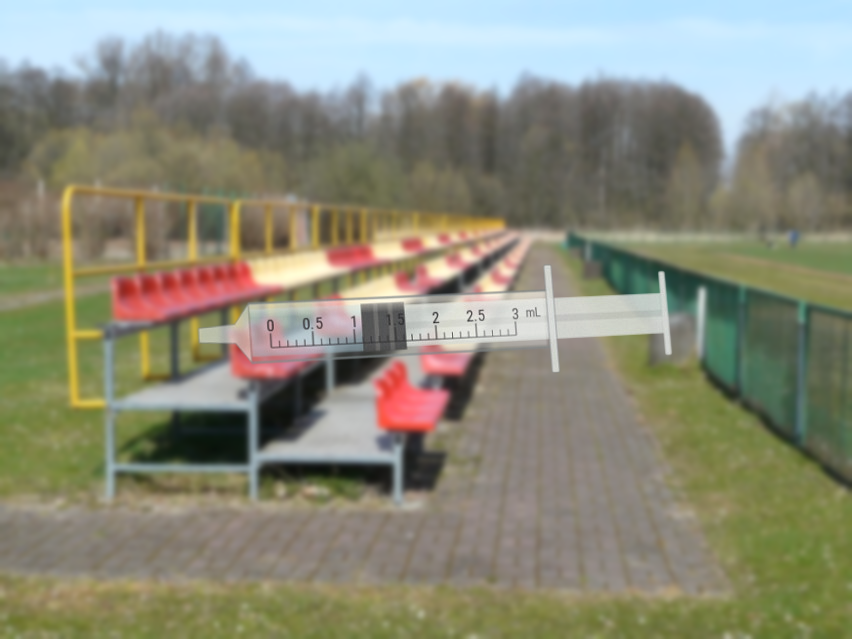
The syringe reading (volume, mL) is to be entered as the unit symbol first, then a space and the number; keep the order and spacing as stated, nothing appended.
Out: mL 1.1
